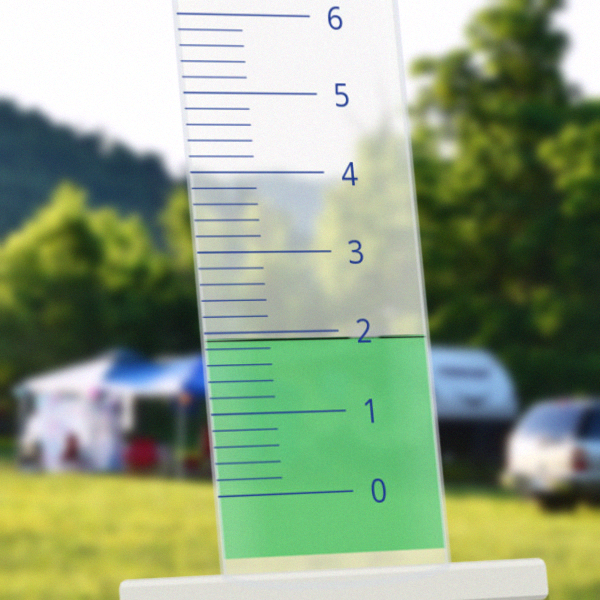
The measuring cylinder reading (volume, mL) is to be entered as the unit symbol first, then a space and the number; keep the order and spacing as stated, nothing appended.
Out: mL 1.9
